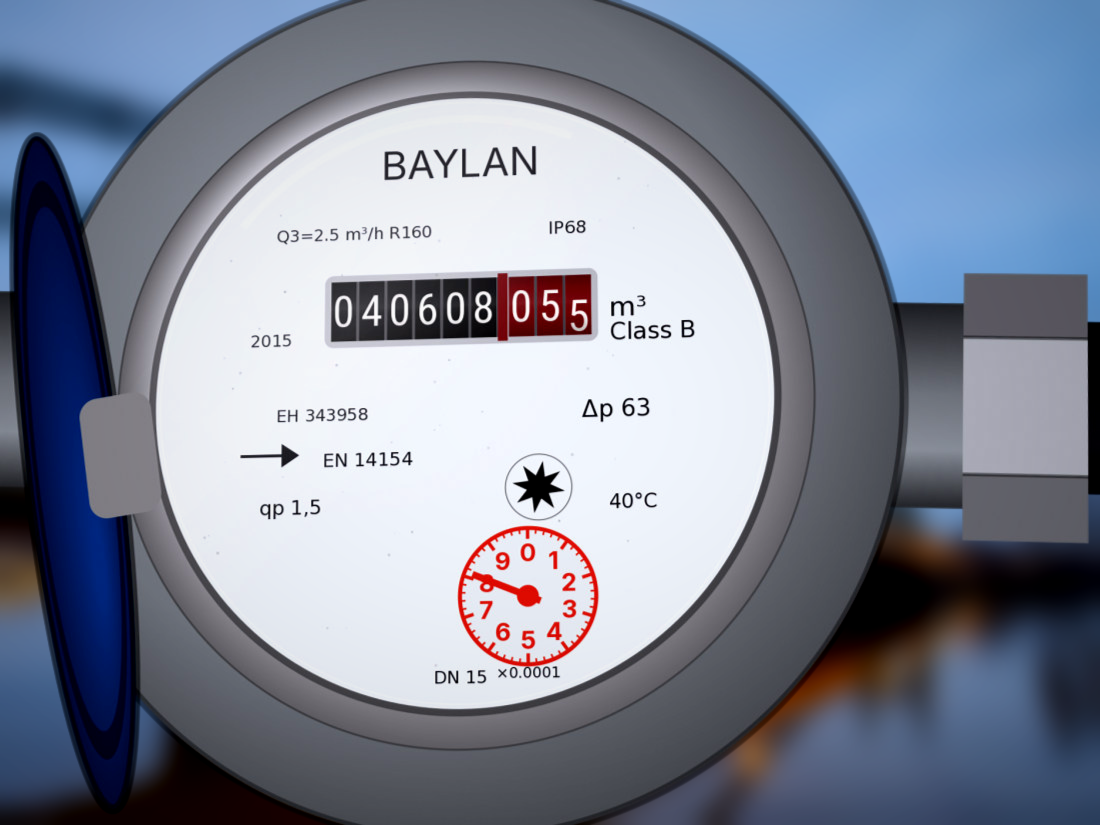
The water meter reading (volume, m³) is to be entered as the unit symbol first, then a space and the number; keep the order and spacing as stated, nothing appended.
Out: m³ 40608.0548
